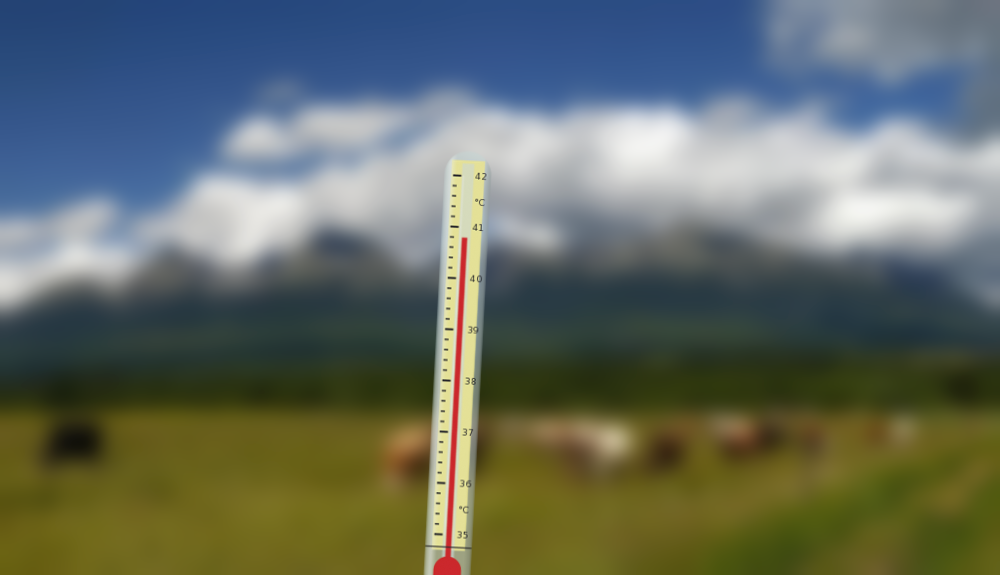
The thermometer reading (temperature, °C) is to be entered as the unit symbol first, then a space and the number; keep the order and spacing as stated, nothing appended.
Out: °C 40.8
